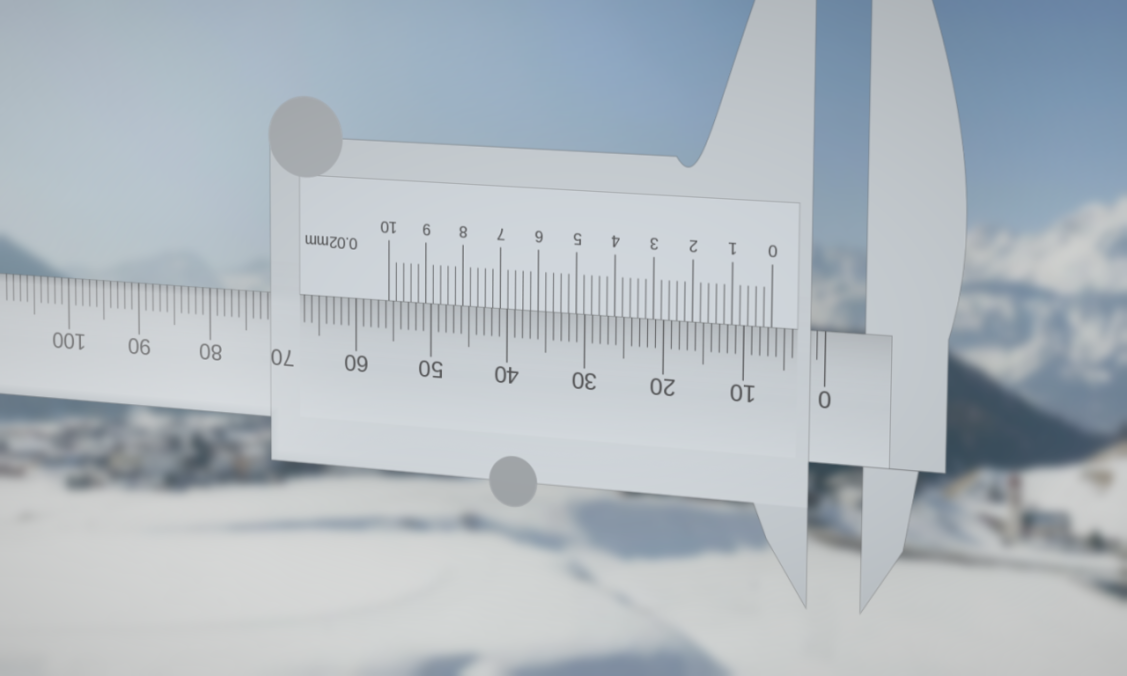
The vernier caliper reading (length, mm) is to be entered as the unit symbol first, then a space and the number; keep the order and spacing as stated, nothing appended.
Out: mm 6.6
